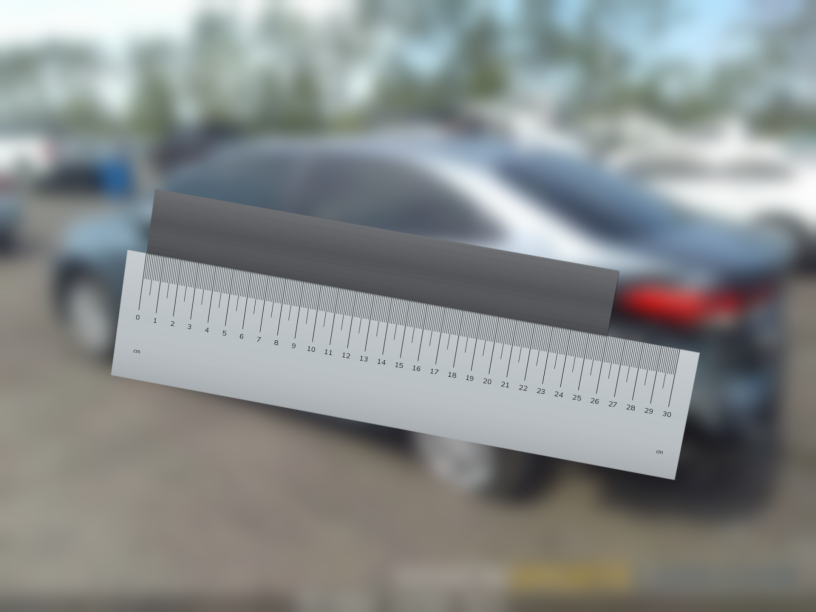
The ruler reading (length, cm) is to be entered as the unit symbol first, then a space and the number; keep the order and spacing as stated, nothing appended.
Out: cm 26
